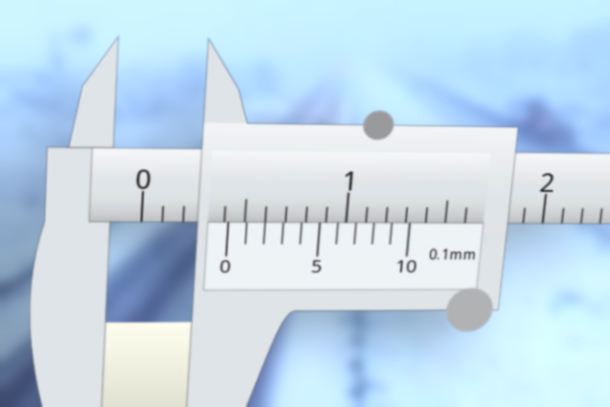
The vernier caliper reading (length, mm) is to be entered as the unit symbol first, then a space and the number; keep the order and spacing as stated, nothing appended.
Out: mm 4.2
